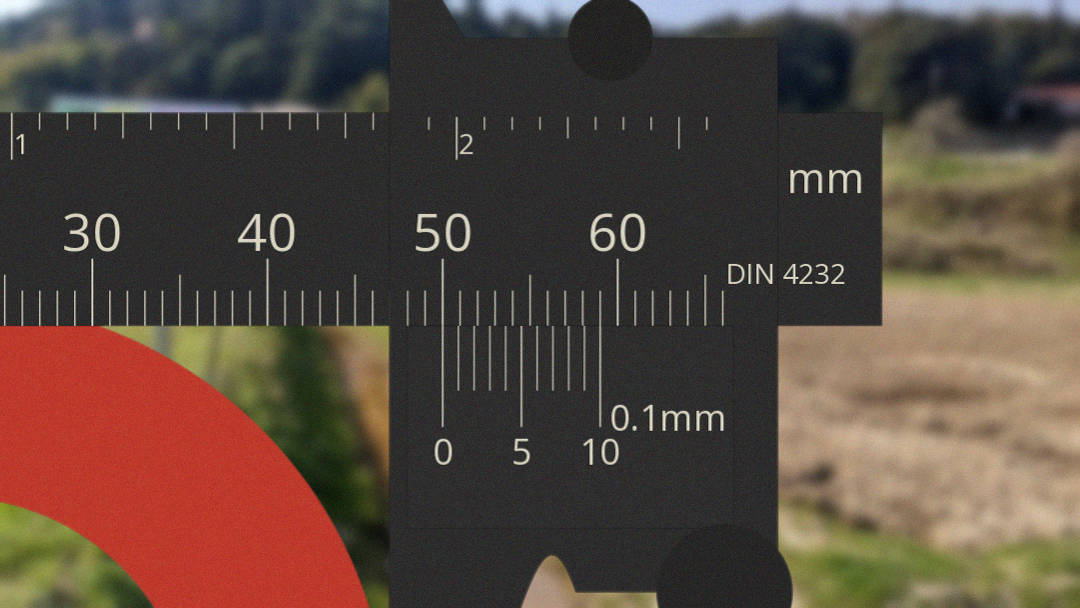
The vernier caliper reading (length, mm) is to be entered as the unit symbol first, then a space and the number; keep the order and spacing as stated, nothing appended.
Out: mm 50.0
